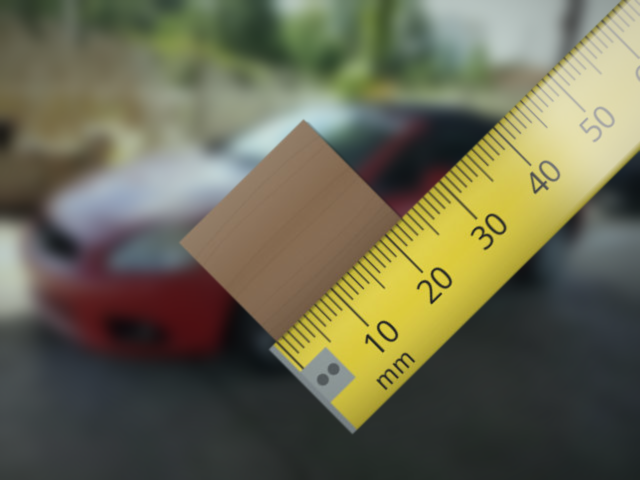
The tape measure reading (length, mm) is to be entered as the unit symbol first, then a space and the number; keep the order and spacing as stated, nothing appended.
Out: mm 23
